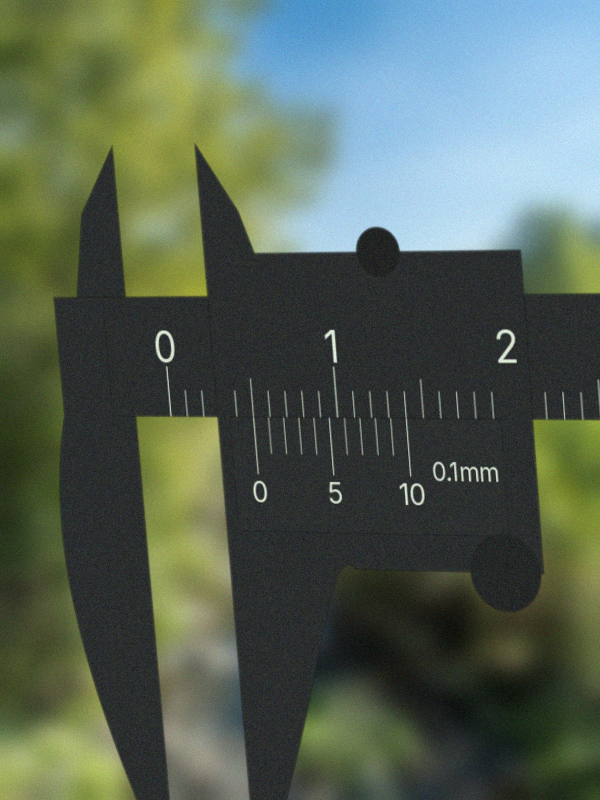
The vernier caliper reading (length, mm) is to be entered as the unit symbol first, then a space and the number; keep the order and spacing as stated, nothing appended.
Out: mm 5.0
